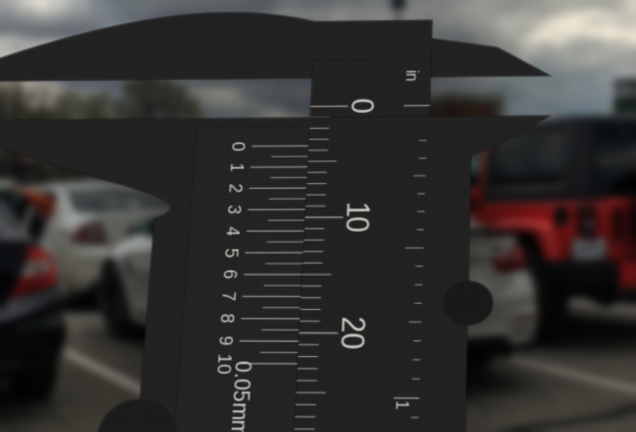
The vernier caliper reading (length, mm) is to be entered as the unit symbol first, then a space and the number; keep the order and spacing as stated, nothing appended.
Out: mm 3.6
